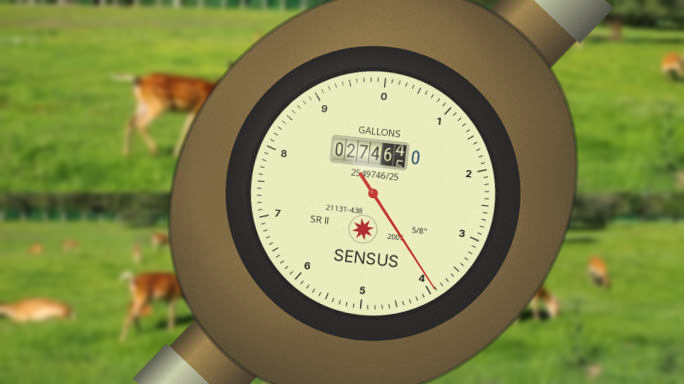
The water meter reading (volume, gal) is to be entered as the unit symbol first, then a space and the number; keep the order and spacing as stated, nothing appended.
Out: gal 274643.9
